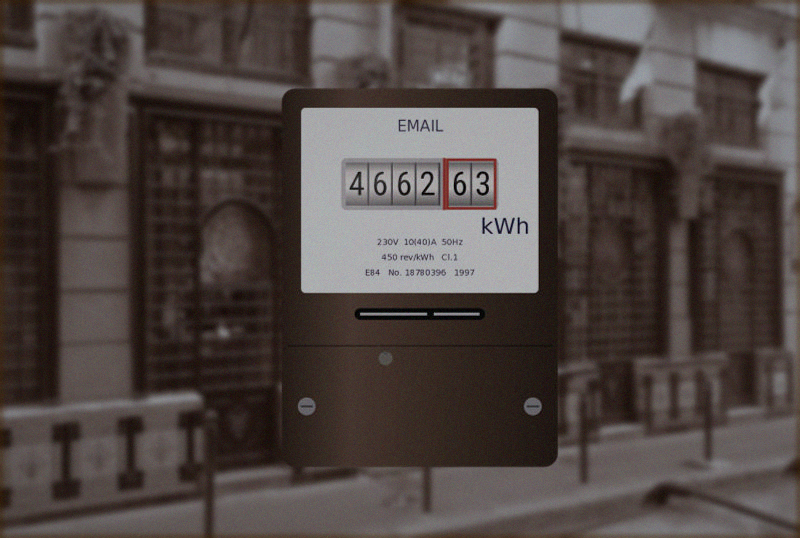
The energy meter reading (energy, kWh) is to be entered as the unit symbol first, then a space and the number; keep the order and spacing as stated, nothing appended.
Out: kWh 4662.63
